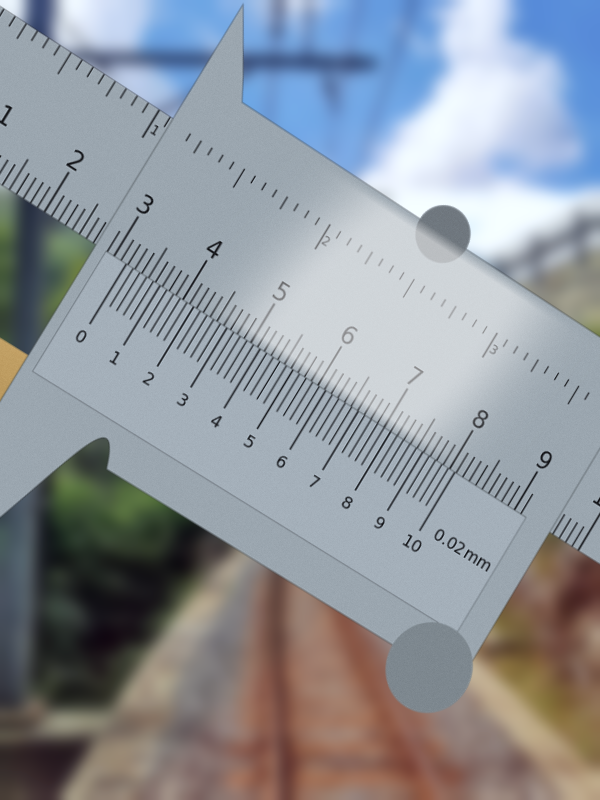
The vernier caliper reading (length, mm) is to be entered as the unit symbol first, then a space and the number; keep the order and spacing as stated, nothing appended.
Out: mm 31.8
